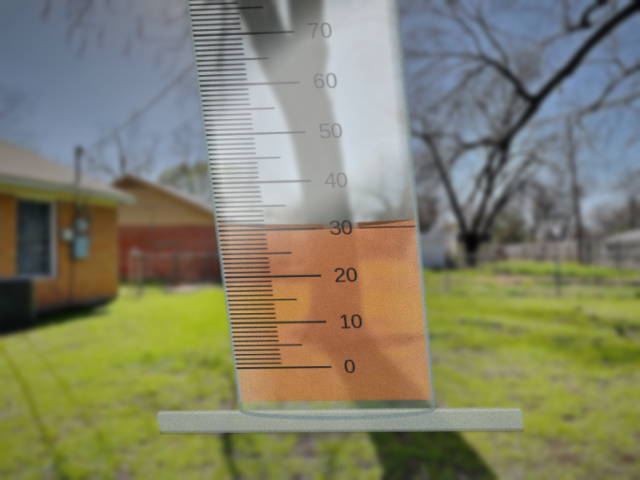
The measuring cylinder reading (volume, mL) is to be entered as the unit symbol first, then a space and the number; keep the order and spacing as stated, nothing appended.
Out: mL 30
